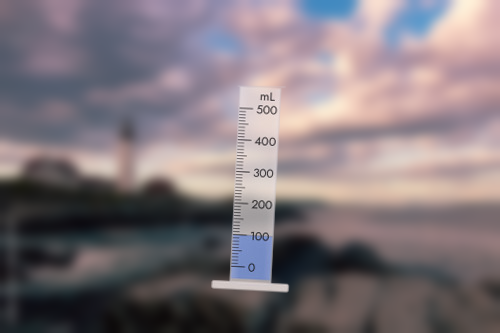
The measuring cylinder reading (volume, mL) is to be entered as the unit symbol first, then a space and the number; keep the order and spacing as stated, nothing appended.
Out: mL 100
